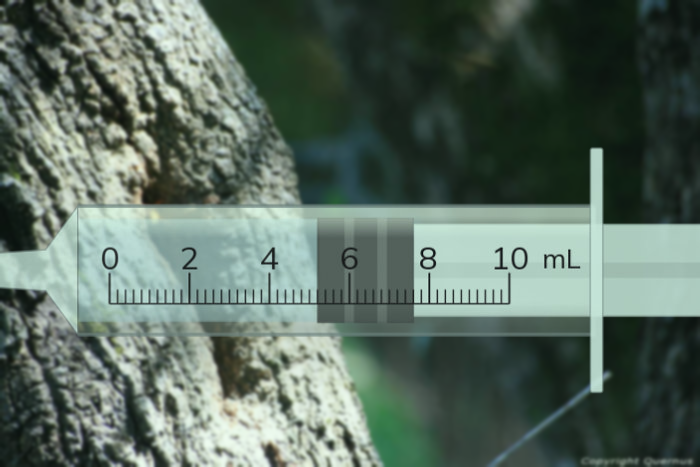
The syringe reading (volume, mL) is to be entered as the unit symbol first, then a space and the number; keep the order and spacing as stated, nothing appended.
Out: mL 5.2
